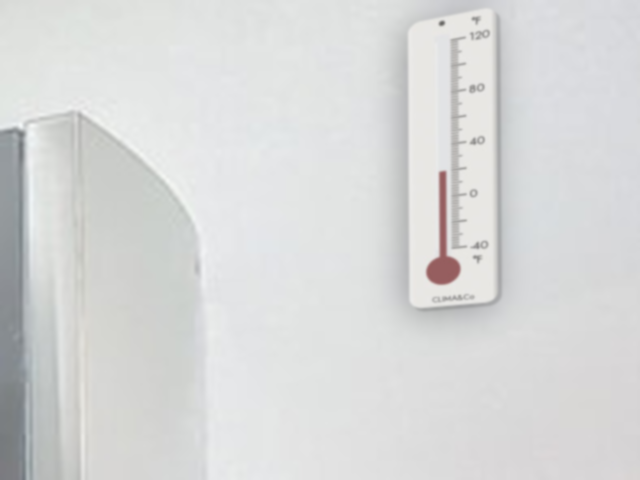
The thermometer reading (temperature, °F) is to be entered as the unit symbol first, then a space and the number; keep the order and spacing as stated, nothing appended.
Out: °F 20
